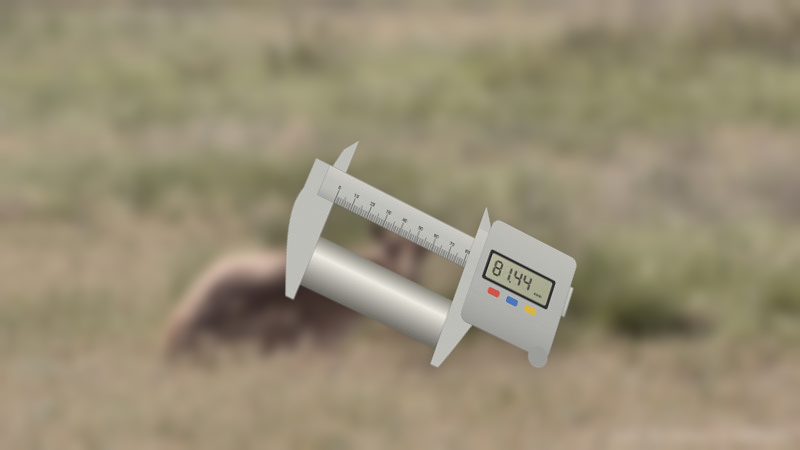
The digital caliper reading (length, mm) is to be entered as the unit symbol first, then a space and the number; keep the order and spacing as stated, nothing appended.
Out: mm 81.44
